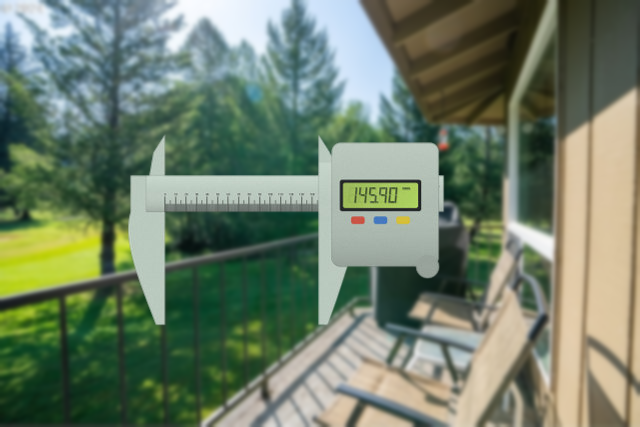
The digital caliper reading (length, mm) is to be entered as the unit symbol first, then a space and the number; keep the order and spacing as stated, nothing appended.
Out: mm 145.90
